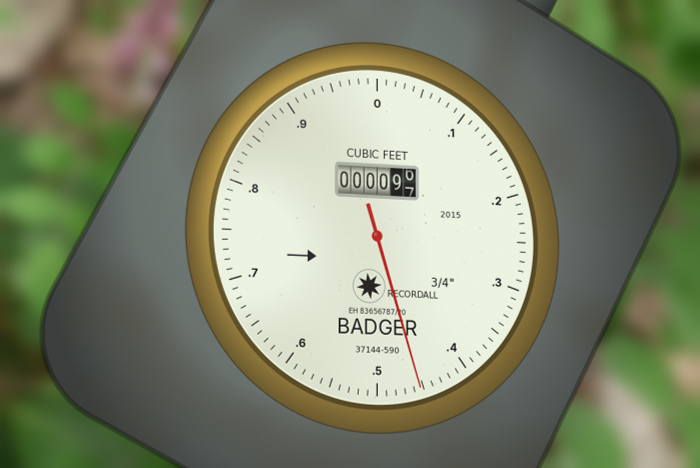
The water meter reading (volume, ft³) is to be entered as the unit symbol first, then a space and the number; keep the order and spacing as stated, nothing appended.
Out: ft³ 96.45
